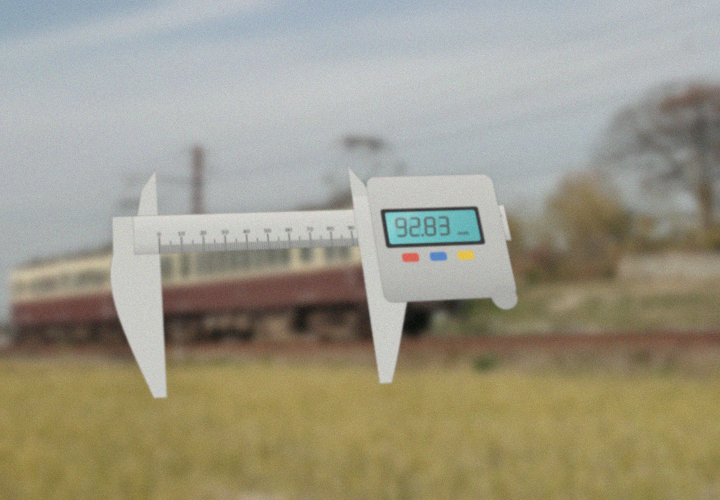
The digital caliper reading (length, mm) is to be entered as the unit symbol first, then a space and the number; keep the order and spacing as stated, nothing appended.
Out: mm 92.83
